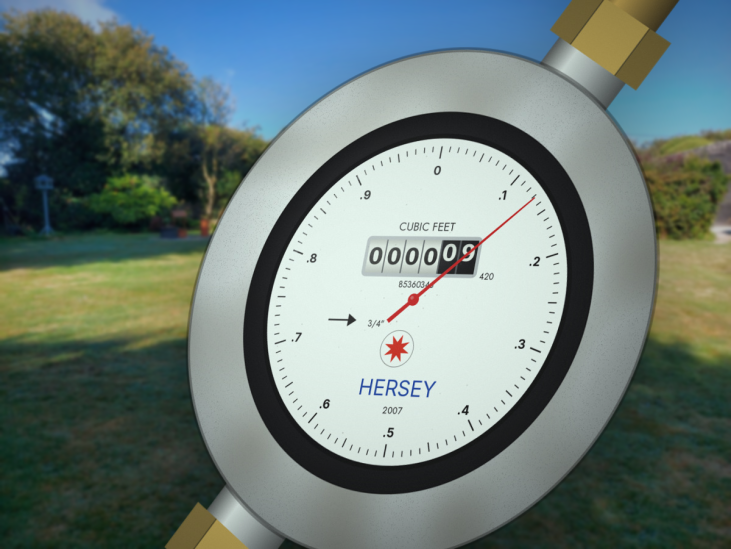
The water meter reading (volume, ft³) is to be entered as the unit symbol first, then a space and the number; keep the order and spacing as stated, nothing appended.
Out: ft³ 9.13
